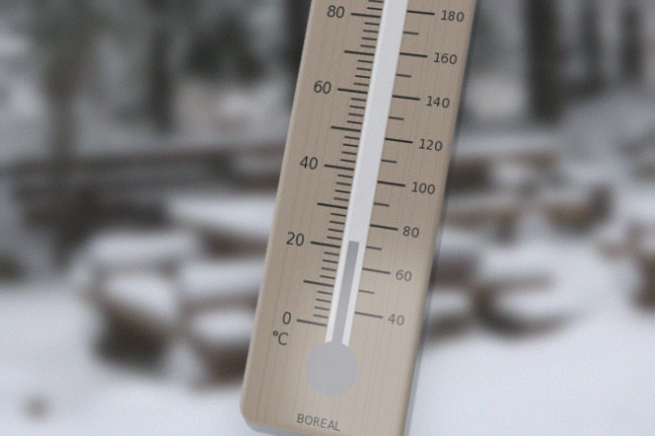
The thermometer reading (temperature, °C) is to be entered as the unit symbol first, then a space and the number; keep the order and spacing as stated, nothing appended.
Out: °C 22
